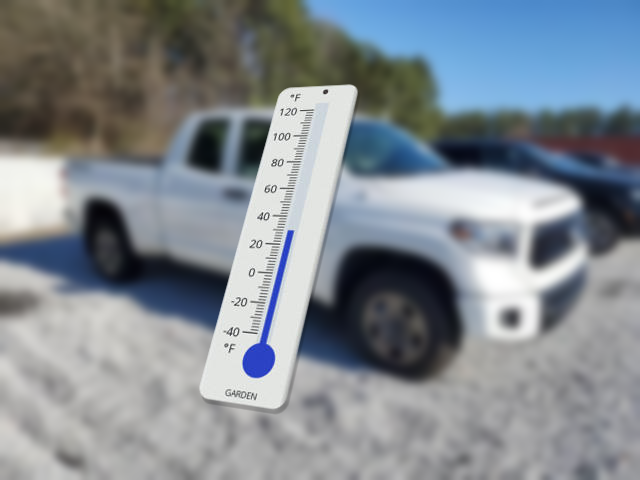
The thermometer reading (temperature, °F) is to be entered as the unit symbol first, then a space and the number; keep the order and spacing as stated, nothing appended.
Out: °F 30
